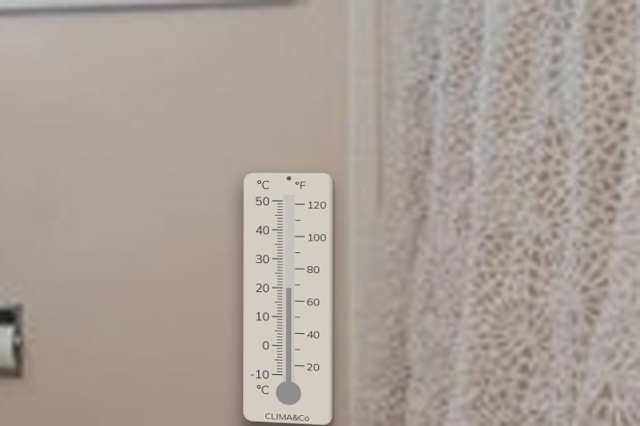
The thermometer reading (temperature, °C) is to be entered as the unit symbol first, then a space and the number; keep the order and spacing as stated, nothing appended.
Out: °C 20
